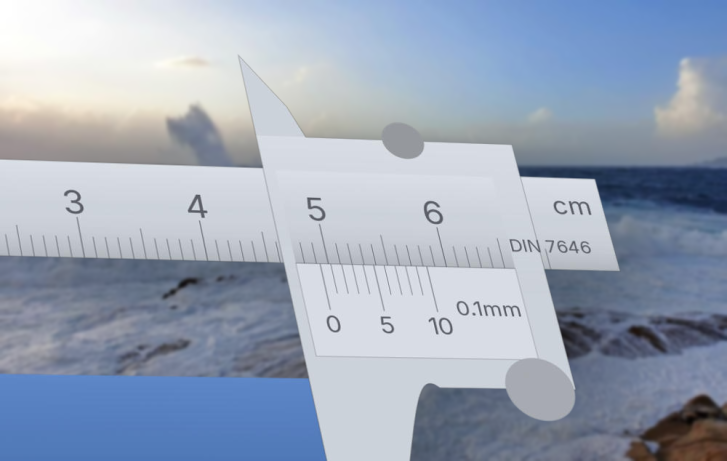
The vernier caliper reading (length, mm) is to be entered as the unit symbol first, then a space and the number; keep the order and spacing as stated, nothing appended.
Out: mm 49.3
